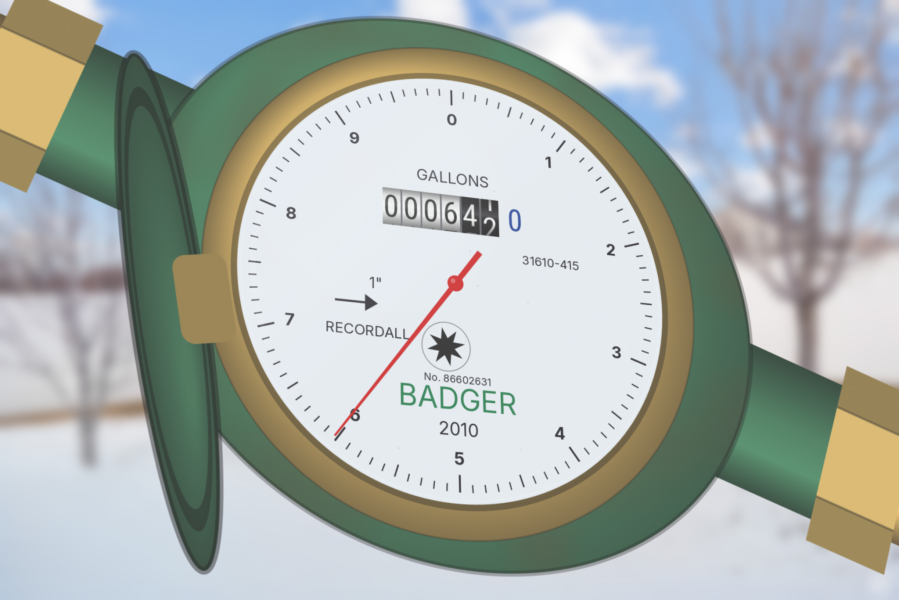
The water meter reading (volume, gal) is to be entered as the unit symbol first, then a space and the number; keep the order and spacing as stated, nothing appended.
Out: gal 6416.0
